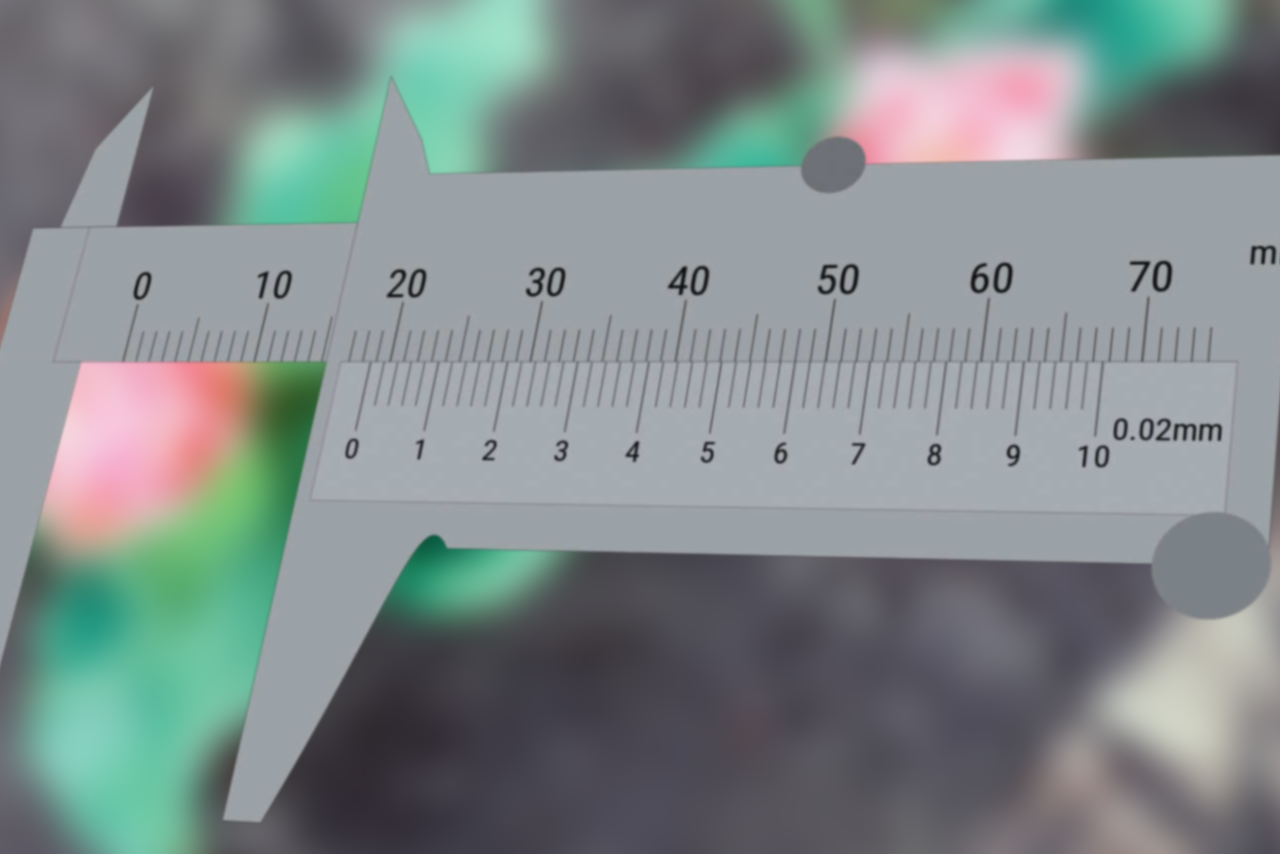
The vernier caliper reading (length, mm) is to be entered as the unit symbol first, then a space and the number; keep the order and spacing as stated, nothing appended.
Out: mm 18.6
